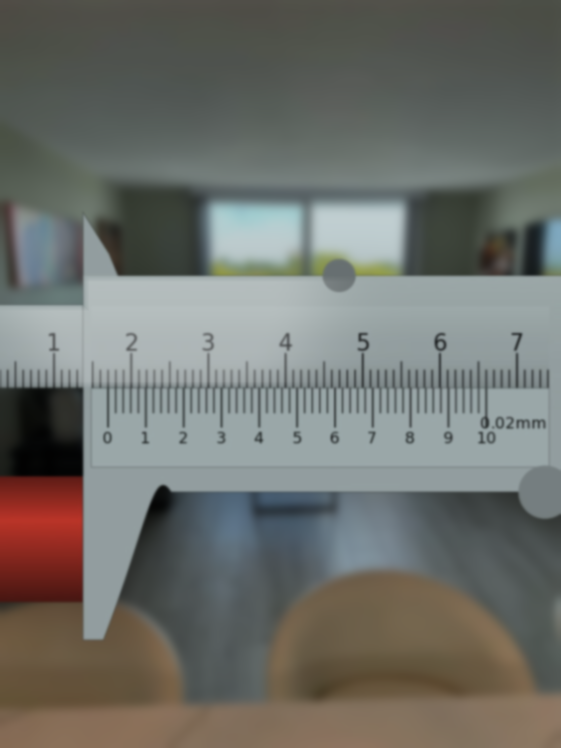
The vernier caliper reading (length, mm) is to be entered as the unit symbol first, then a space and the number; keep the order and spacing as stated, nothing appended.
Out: mm 17.0
